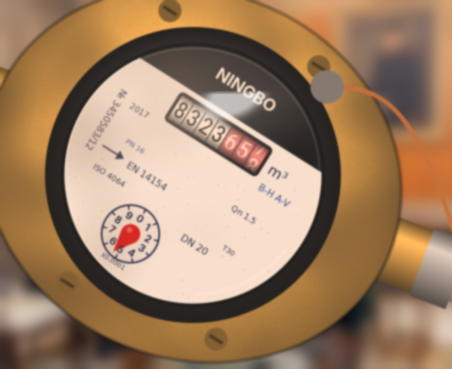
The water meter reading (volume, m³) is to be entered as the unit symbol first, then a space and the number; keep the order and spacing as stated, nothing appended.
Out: m³ 8323.6575
